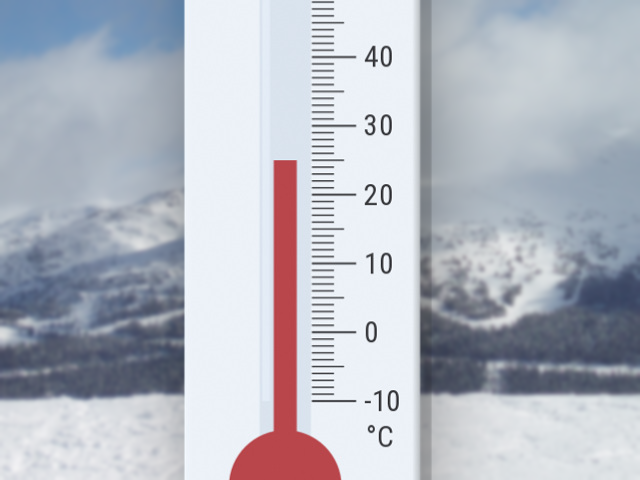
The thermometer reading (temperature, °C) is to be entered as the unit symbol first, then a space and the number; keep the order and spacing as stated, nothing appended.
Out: °C 25
